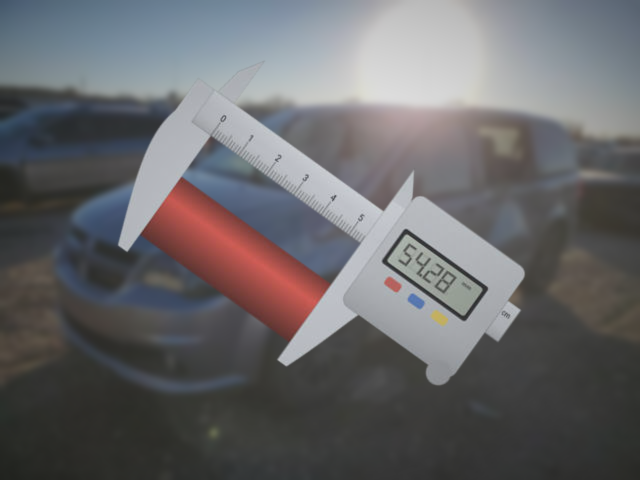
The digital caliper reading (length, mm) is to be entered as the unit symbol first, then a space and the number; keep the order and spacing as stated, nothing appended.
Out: mm 54.28
